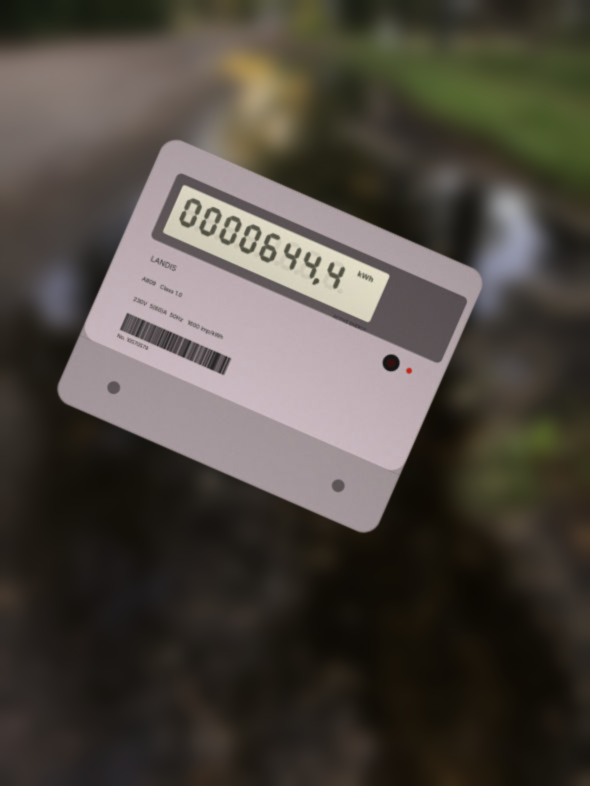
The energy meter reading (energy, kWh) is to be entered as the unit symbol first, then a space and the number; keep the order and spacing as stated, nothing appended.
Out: kWh 644.4
